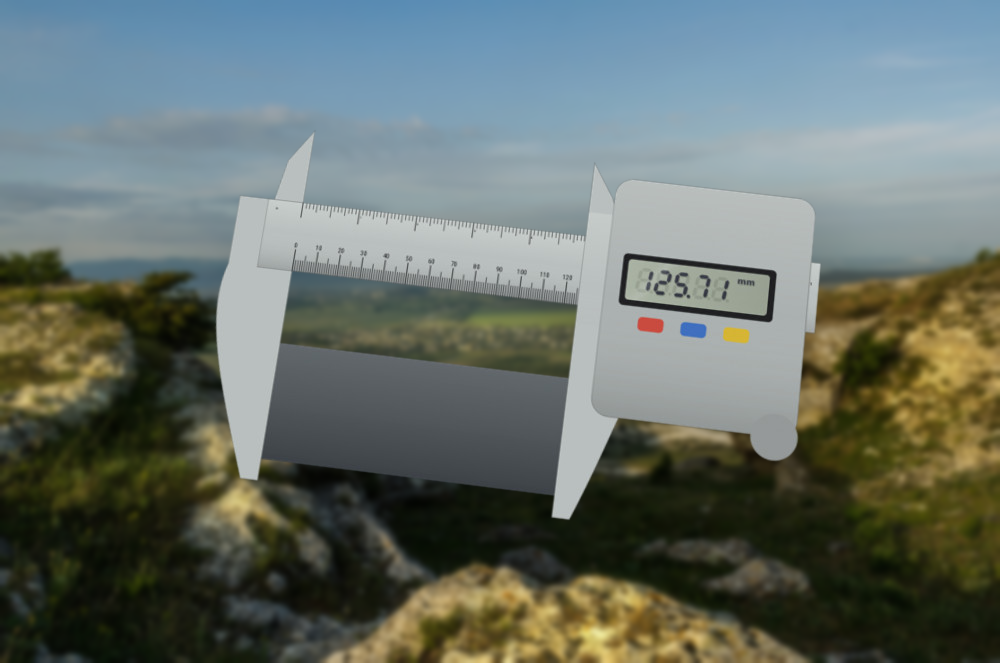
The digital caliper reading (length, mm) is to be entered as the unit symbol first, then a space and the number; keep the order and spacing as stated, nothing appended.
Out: mm 125.71
